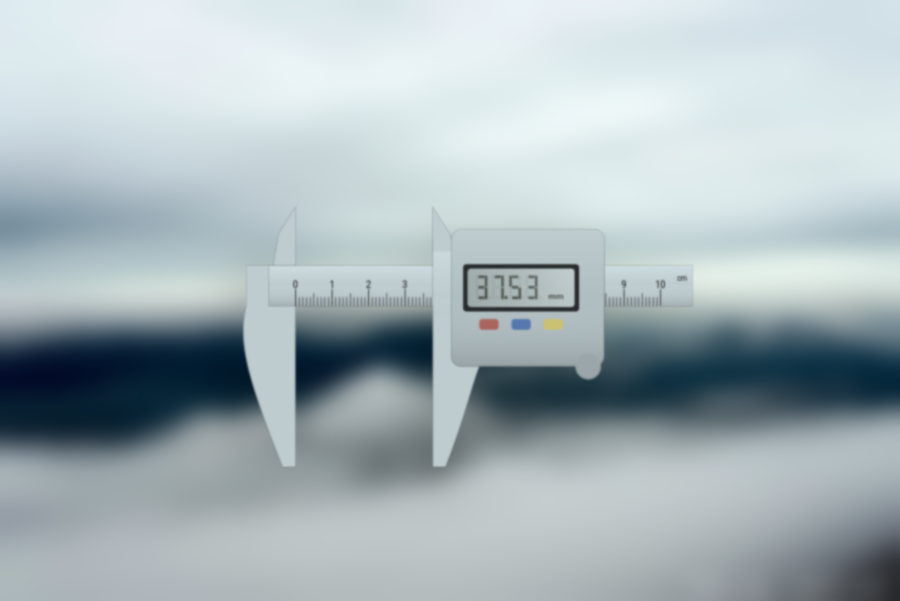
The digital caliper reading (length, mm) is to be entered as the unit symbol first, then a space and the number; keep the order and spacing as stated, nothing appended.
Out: mm 37.53
